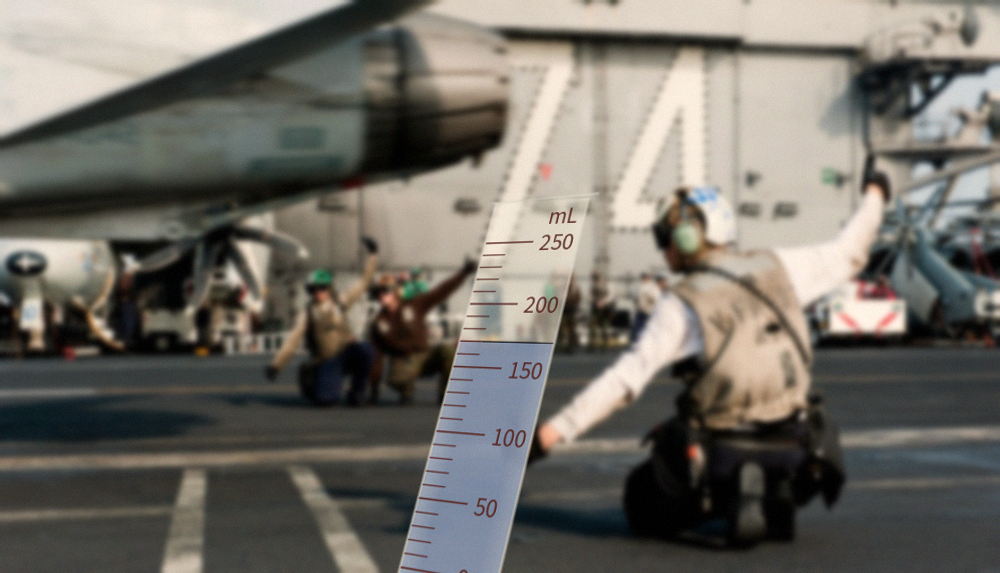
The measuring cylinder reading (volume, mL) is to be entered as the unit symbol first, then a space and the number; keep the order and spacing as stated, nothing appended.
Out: mL 170
